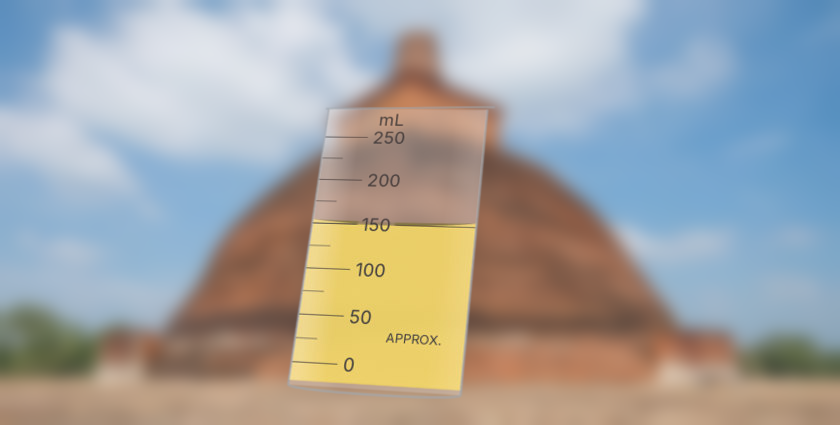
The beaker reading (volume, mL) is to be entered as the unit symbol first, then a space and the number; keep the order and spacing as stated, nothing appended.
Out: mL 150
